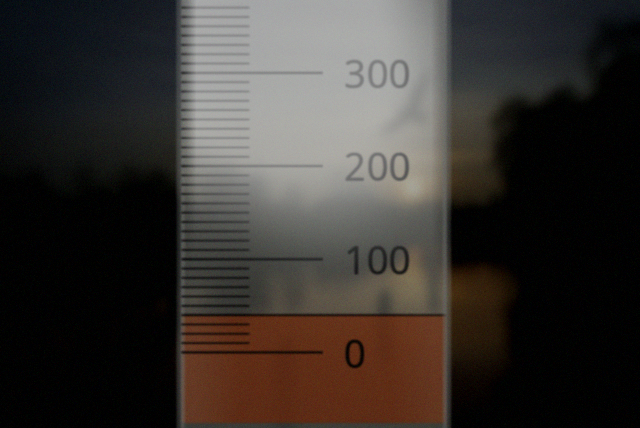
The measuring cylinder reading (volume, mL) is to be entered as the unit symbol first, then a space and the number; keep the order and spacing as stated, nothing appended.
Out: mL 40
